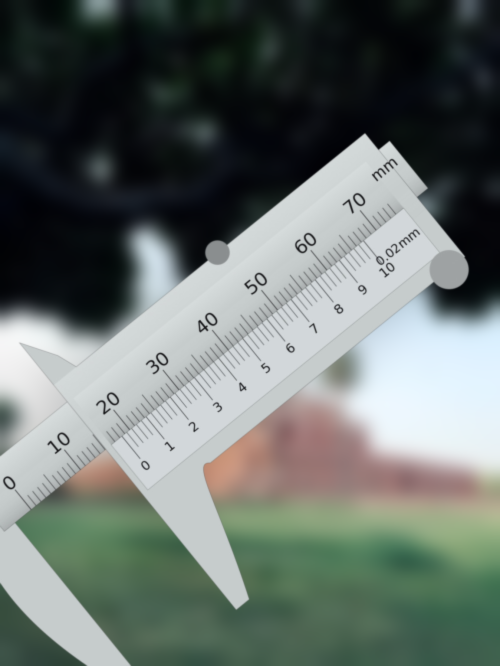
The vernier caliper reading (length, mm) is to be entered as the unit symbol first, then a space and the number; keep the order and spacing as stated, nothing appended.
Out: mm 18.4
